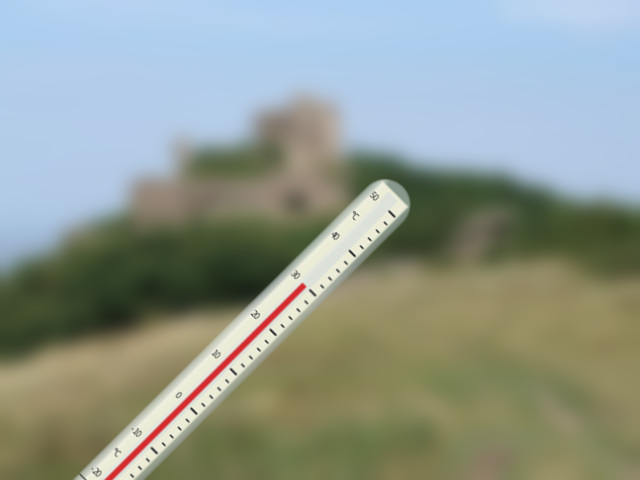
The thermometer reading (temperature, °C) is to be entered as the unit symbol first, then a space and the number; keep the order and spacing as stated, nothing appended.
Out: °C 30
